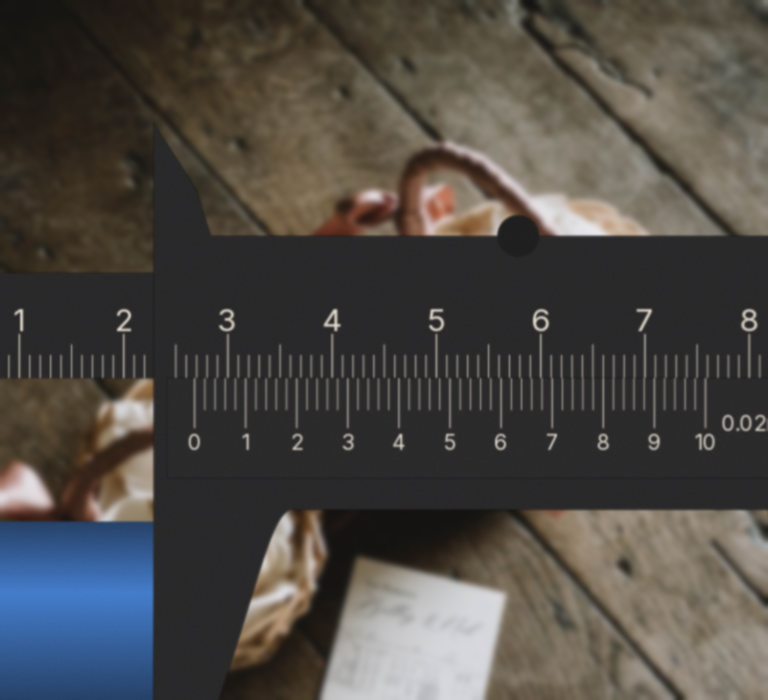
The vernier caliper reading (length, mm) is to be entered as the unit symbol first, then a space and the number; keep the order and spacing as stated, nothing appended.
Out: mm 26.8
